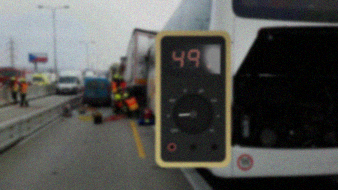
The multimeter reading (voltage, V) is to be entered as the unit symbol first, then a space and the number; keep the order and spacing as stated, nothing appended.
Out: V 49
